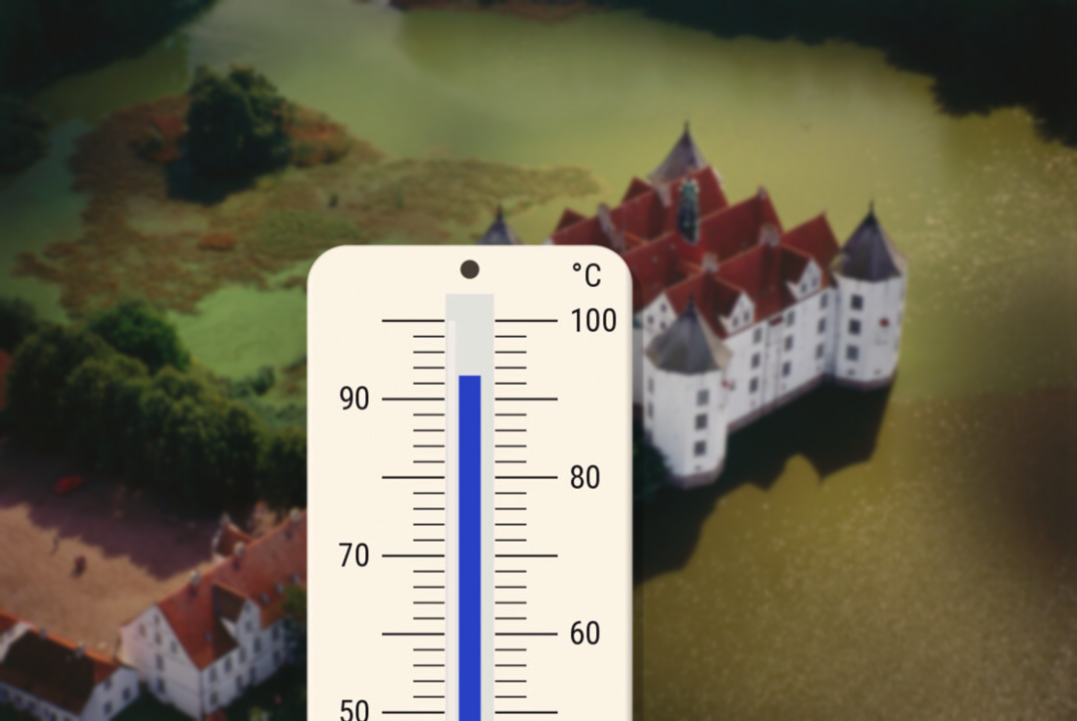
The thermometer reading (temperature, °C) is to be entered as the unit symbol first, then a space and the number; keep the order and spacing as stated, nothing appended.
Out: °C 93
